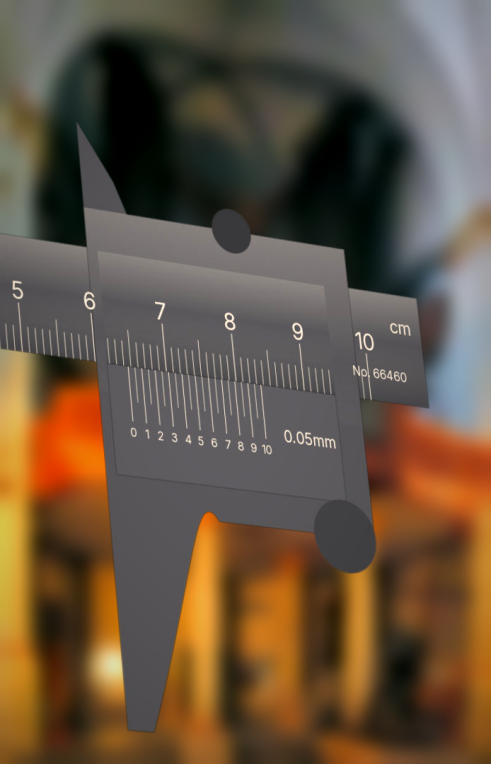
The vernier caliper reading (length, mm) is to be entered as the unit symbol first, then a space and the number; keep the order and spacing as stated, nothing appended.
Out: mm 64.6
